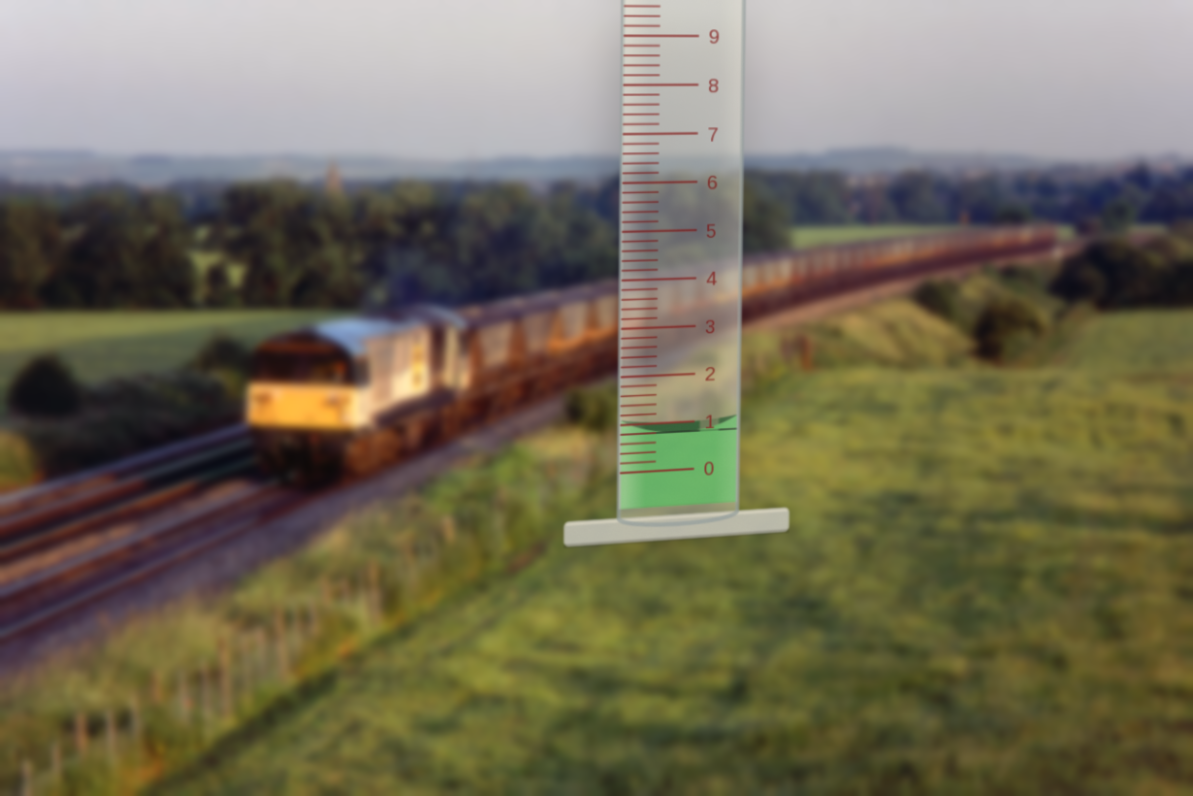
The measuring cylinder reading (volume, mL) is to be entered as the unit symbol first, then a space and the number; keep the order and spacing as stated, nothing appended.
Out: mL 0.8
